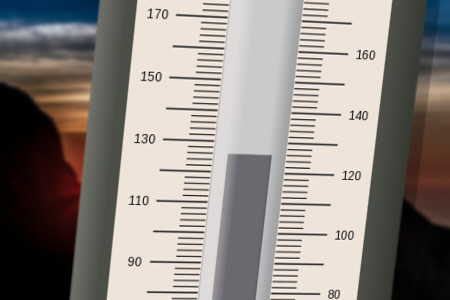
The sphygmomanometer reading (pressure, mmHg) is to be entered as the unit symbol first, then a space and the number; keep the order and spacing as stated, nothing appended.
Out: mmHg 126
